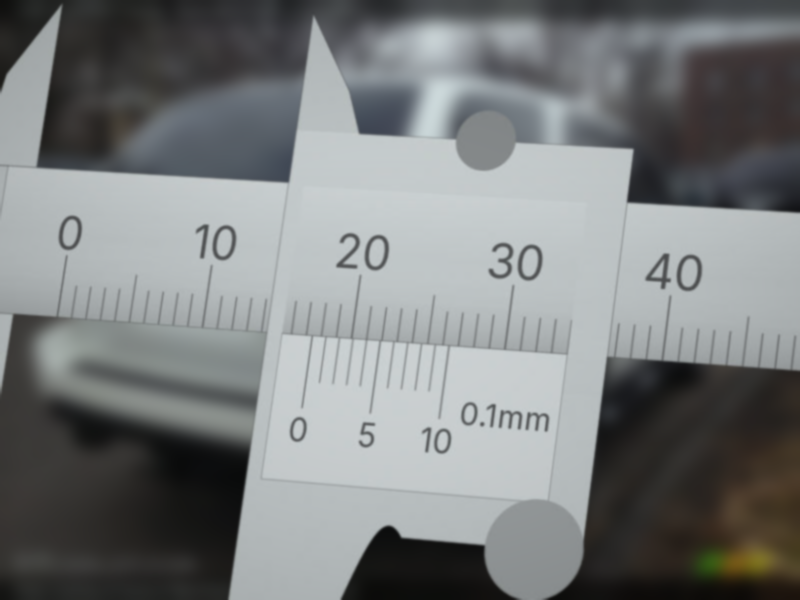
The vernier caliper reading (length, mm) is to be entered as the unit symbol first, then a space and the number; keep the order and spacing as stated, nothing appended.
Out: mm 17.4
